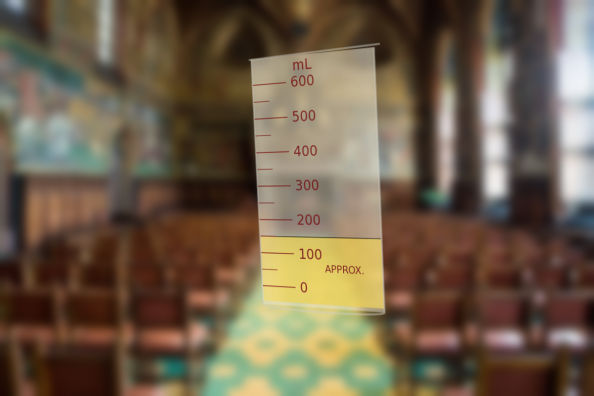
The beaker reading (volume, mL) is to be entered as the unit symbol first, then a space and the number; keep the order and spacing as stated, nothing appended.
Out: mL 150
